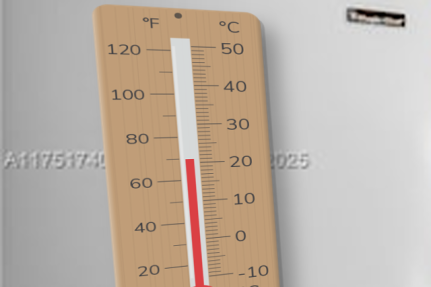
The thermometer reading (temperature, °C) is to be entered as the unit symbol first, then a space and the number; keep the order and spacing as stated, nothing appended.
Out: °C 21
